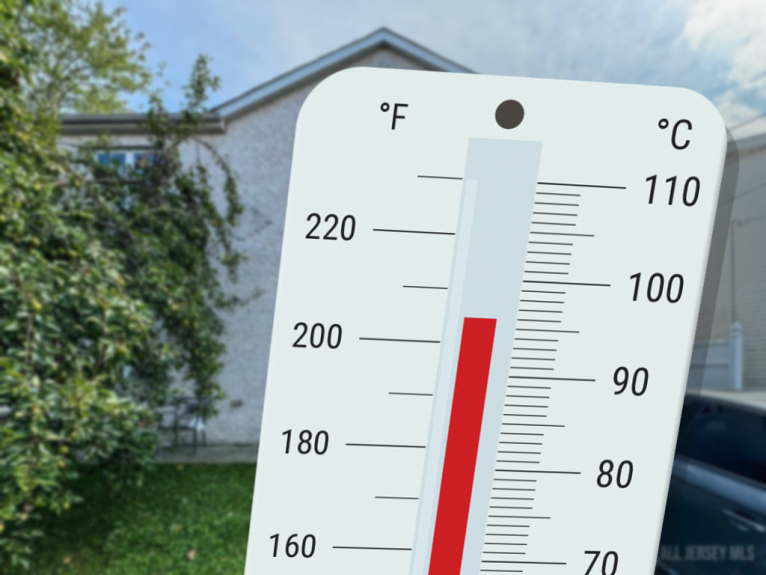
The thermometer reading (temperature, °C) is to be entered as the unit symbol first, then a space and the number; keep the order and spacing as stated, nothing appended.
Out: °C 96
